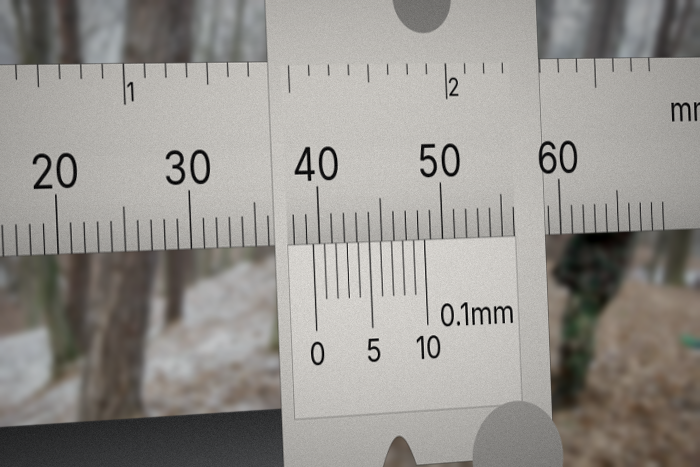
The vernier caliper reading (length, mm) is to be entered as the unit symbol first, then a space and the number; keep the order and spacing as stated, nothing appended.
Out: mm 39.5
